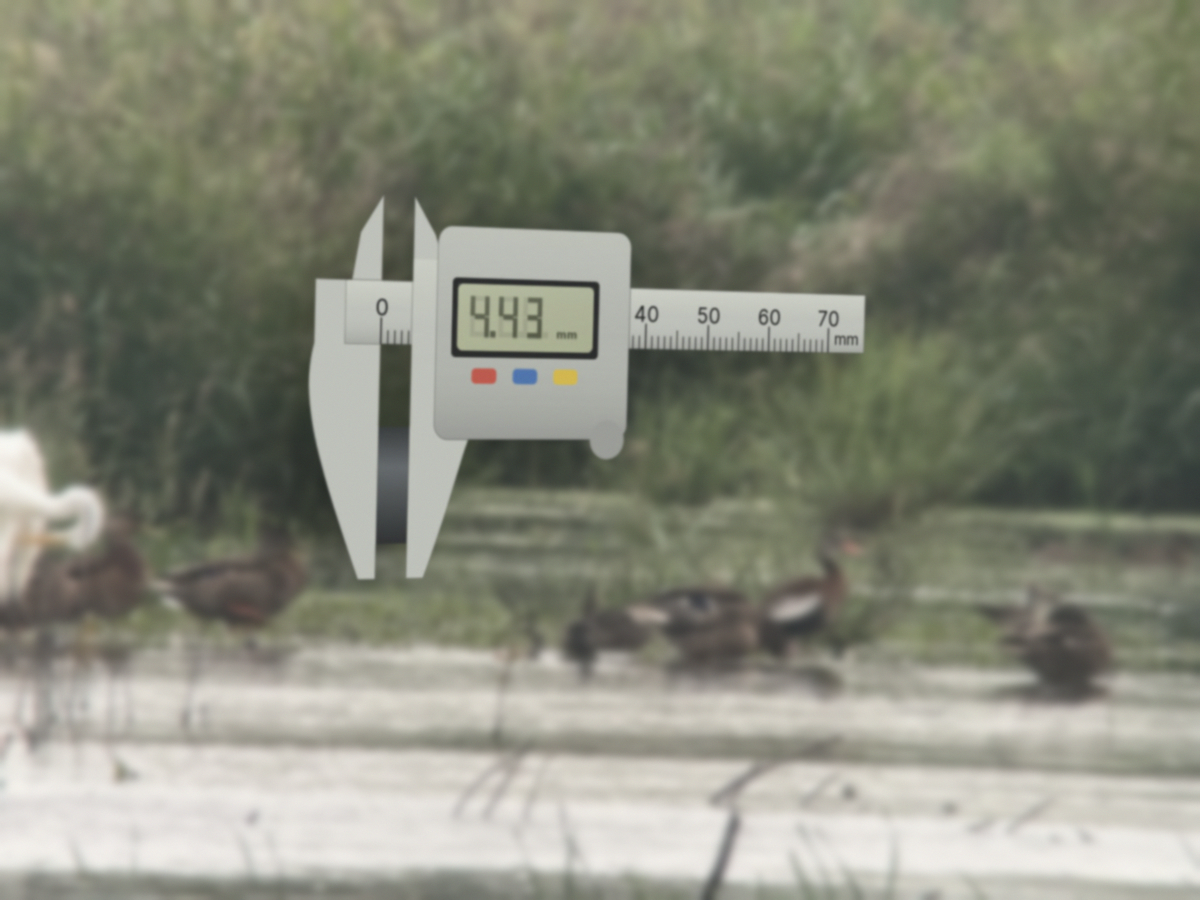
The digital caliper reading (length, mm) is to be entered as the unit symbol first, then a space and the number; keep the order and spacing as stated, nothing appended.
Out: mm 4.43
